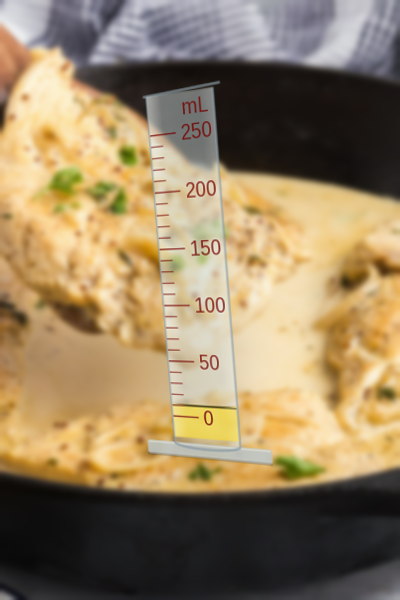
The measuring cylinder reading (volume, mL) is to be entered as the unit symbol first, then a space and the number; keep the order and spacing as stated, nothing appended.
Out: mL 10
